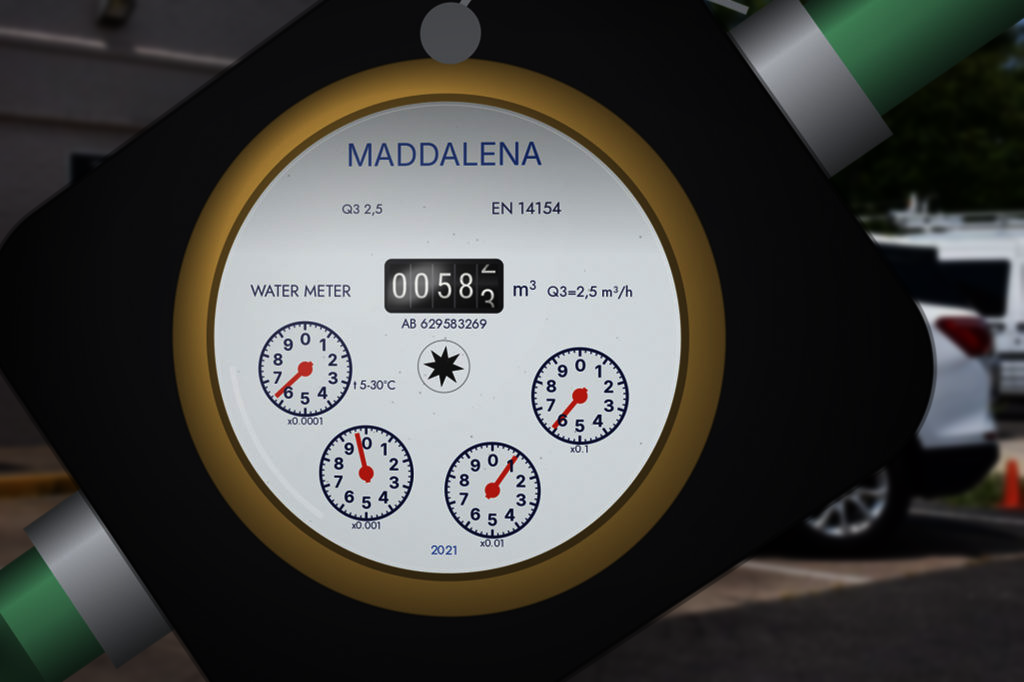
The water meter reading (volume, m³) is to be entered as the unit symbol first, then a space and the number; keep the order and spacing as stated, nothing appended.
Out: m³ 582.6096
